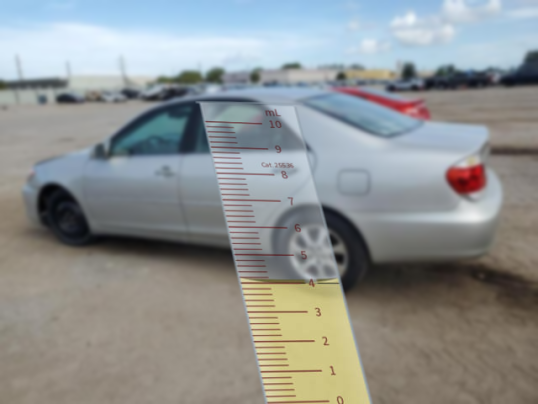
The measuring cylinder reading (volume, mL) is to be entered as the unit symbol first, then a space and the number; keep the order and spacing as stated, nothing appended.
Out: mL 4
